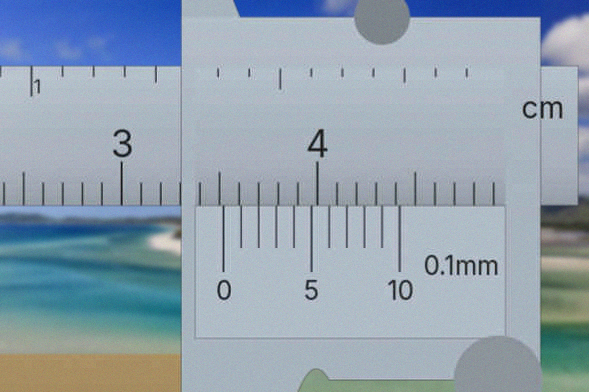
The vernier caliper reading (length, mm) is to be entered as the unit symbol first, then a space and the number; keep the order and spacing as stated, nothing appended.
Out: mm 35.2
